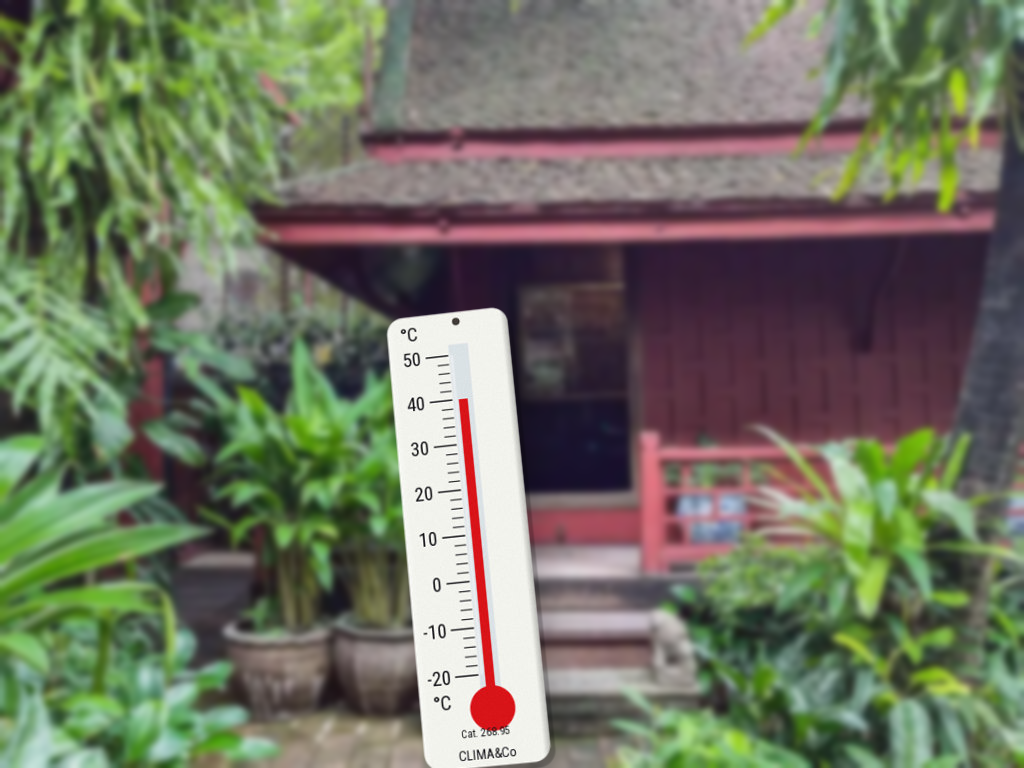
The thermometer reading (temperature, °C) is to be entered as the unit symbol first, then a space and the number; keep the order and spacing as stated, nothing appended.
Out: °C 40
